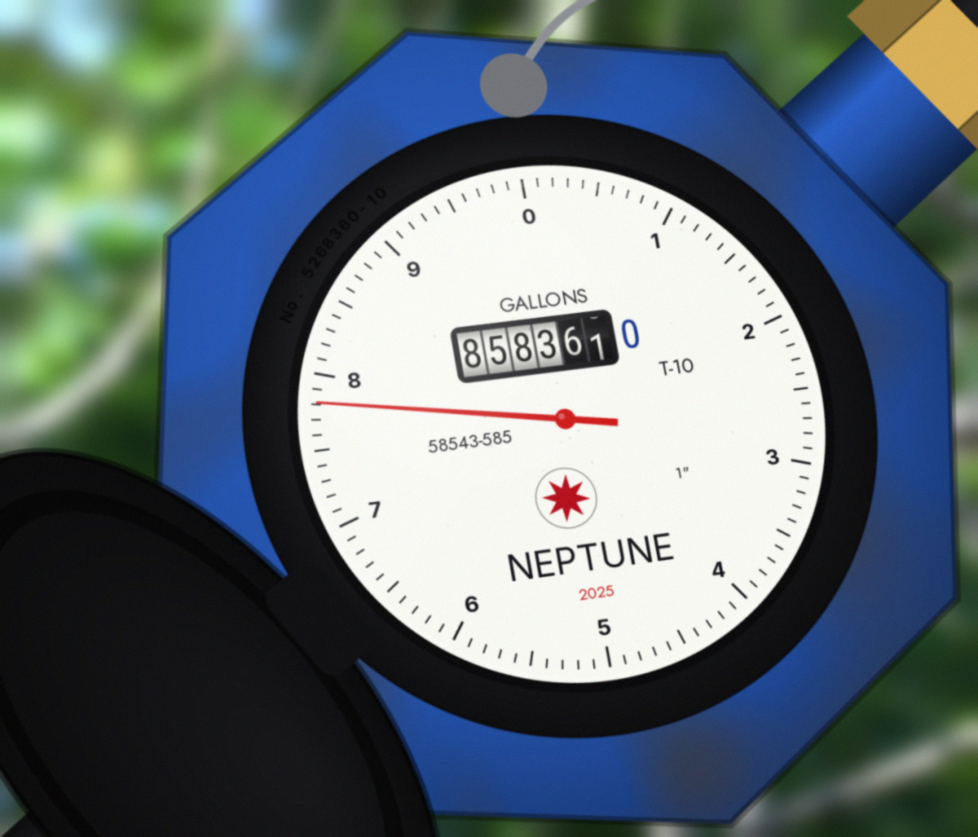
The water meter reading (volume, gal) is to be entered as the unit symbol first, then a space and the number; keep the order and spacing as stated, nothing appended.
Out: gal 8583607.8
